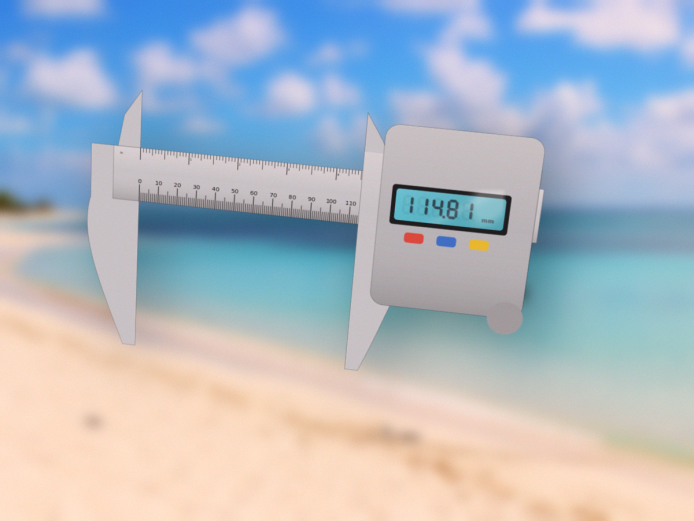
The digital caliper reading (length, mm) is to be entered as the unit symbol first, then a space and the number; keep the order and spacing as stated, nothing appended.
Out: mm 114.81
